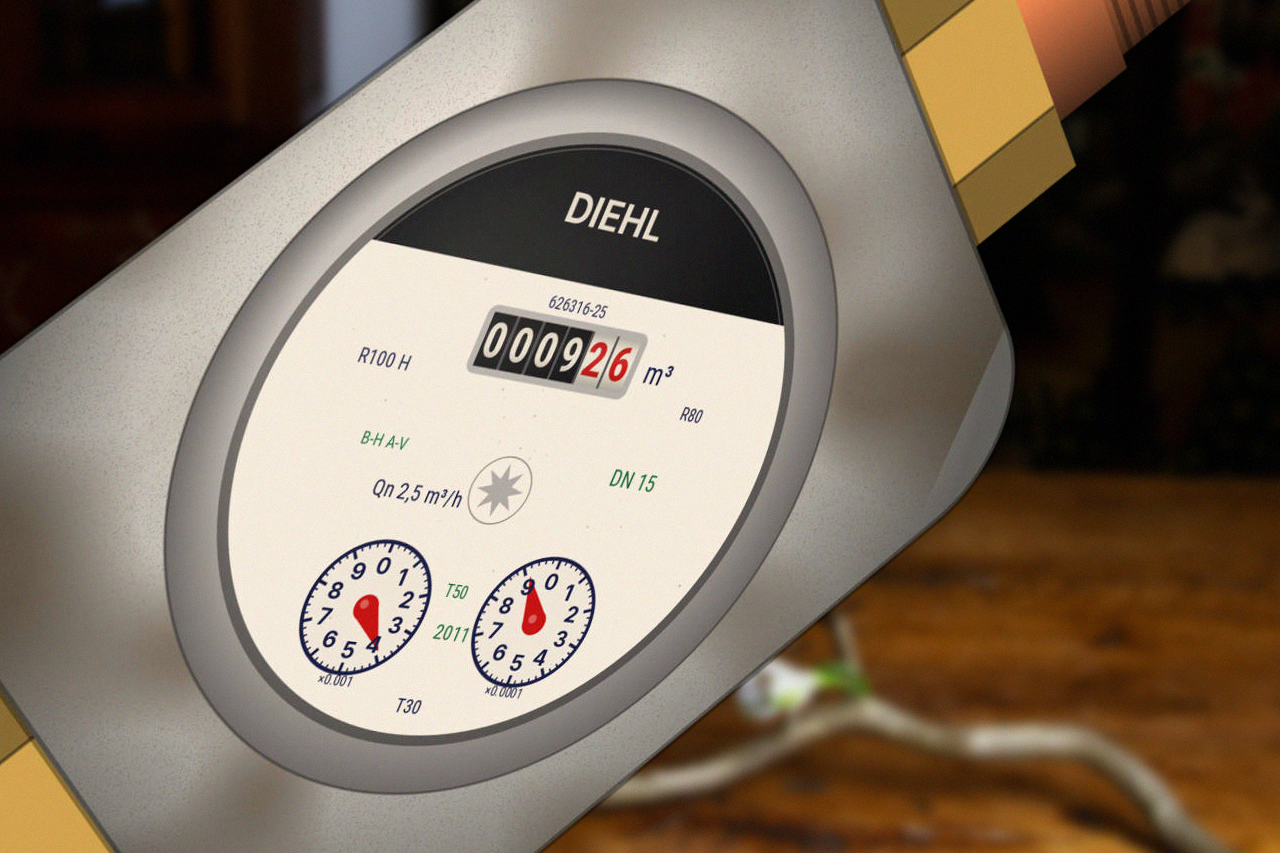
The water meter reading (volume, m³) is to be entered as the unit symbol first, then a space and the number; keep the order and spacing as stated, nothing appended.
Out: m³ 9.2639
